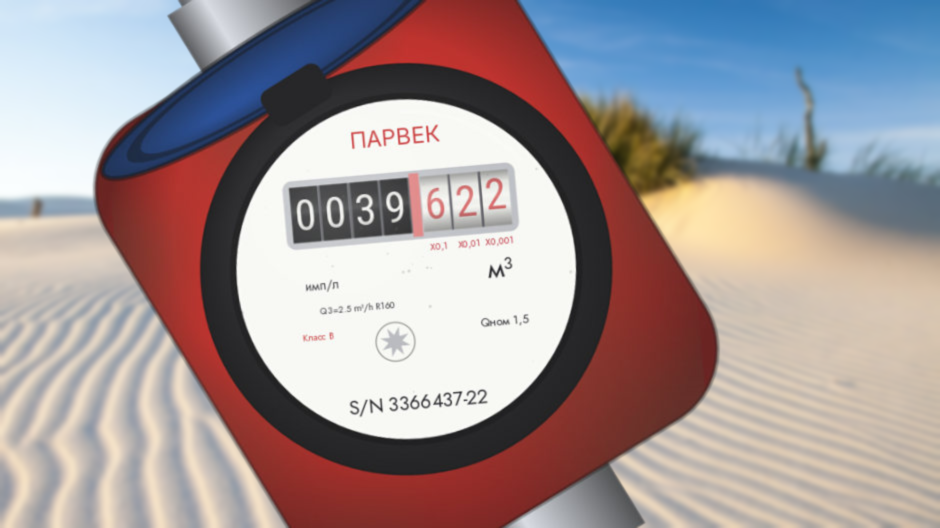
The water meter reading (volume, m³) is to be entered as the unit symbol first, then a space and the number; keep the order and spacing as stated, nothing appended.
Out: m³ 39.622
